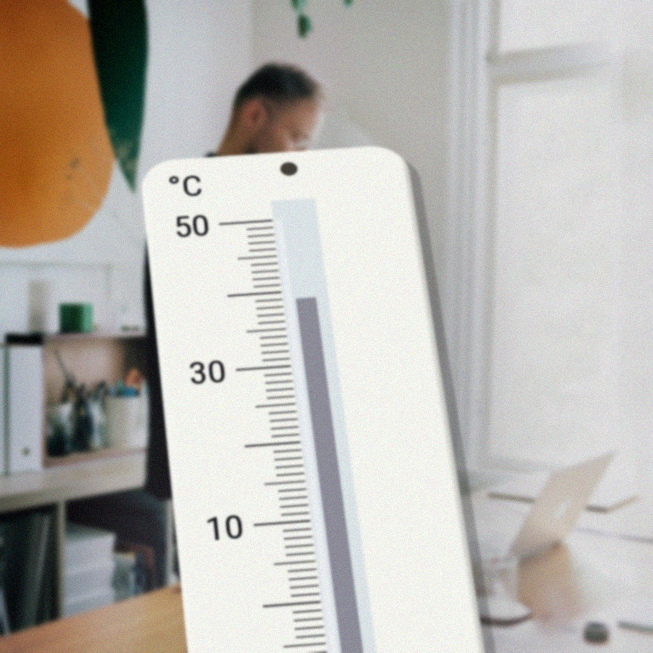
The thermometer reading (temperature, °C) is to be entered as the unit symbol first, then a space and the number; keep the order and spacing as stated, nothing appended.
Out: °C 39
